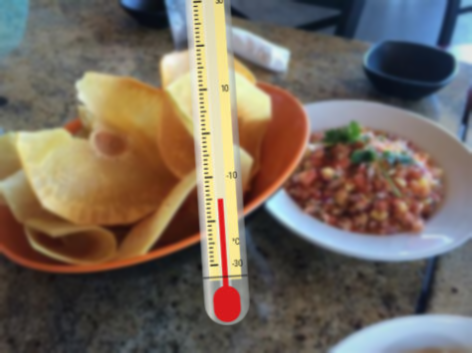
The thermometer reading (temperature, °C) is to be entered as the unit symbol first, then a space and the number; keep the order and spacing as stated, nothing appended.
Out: °C -15
